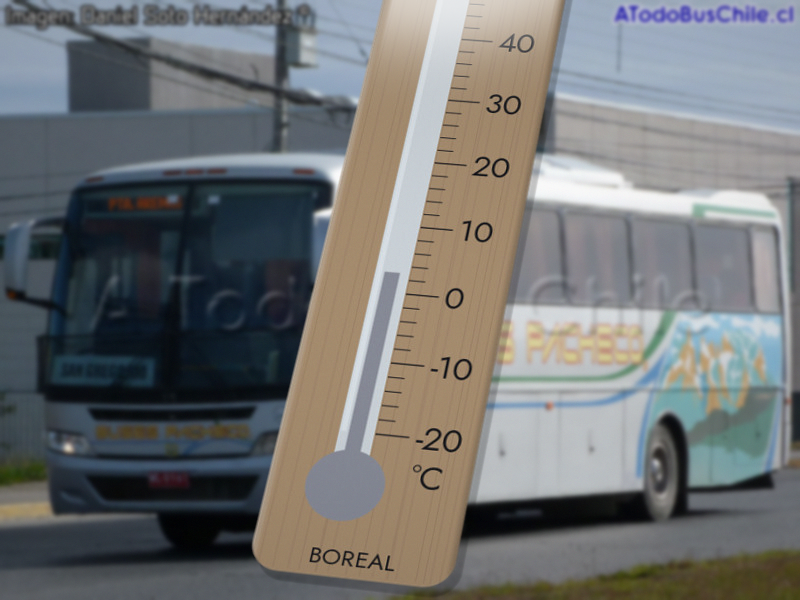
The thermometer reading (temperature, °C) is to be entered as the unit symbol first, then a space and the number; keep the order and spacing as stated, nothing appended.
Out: °C 3
